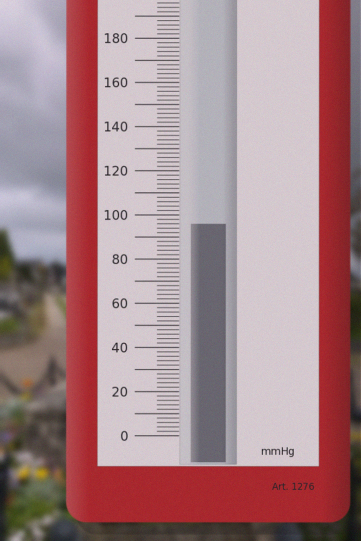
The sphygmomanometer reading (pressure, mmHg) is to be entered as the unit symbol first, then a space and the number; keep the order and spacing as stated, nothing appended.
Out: mmHg 96
